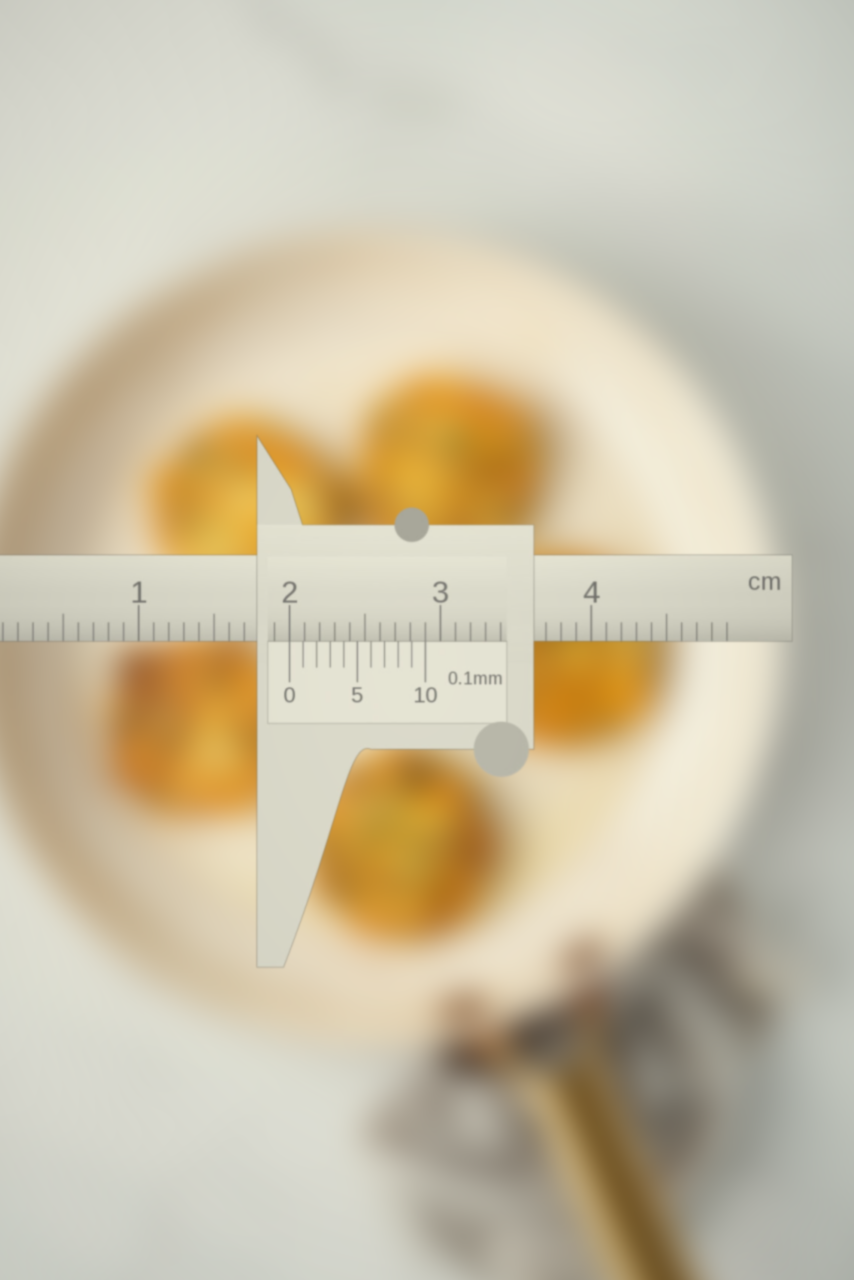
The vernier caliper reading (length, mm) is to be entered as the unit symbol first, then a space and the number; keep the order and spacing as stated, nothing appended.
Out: mm 20.0
